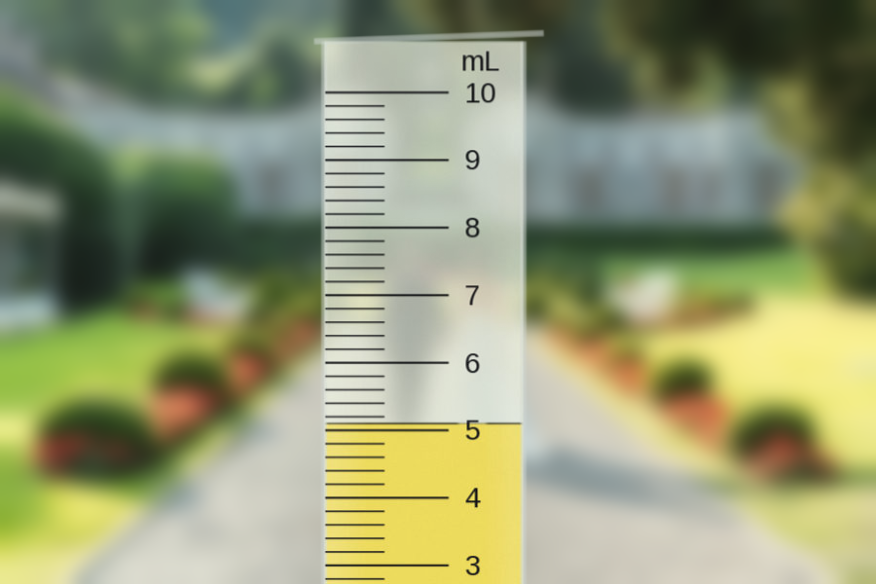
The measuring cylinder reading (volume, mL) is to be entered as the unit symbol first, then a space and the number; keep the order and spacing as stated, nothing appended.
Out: mL 5.1
